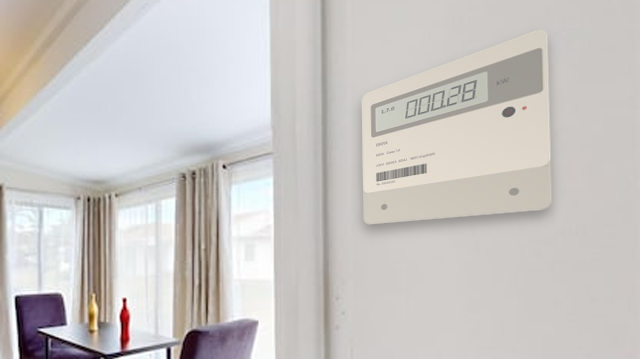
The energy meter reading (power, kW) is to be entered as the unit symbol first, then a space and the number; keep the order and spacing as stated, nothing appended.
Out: kW 0.28
